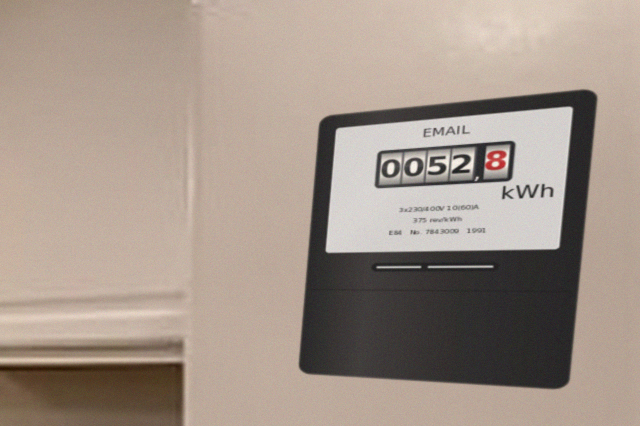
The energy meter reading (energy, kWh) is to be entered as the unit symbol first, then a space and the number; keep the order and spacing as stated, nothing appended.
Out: kWh 52.8
